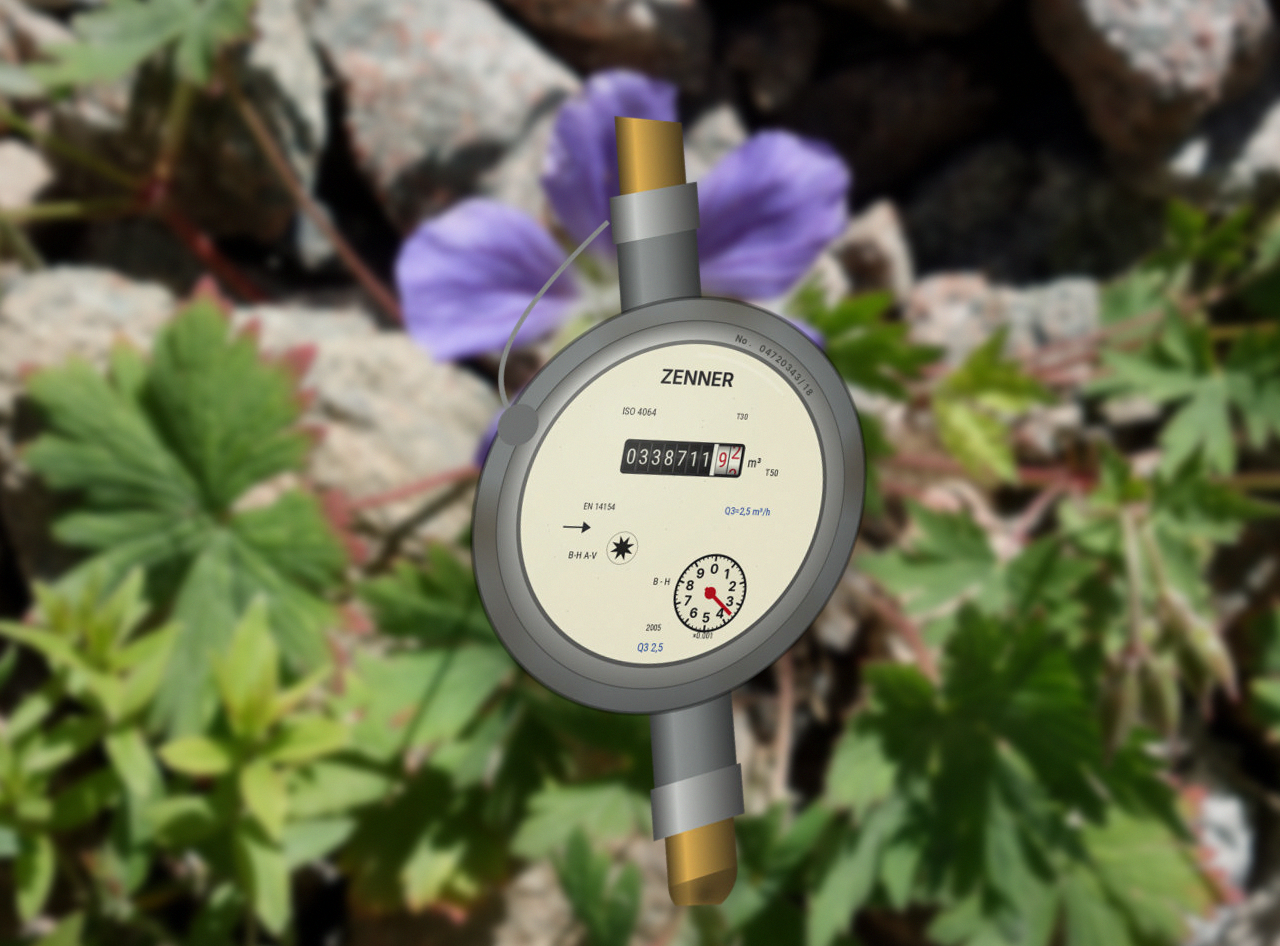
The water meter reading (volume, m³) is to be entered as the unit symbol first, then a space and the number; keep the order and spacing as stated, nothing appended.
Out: m³ 338711.923
